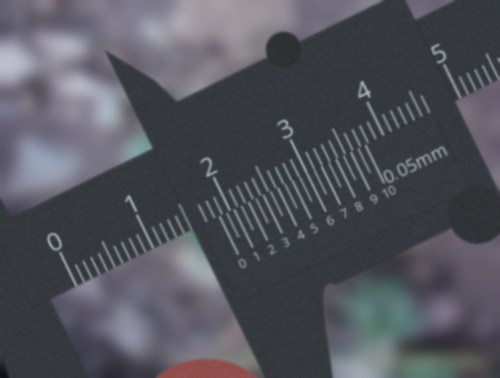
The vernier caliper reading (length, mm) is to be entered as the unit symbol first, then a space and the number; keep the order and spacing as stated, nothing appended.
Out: mm 18.6
